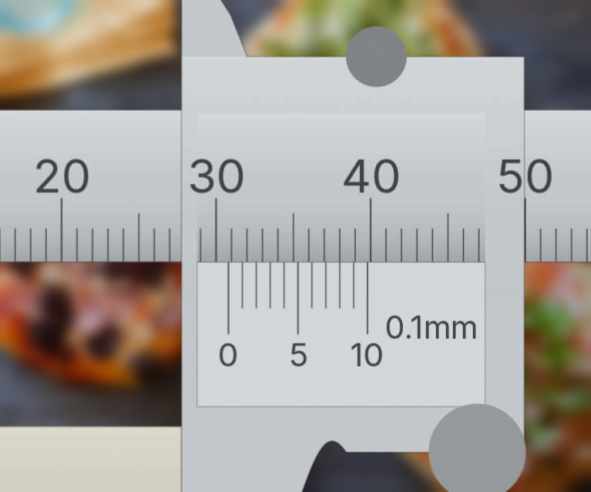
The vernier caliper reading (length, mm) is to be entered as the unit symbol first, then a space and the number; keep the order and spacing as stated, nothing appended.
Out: mm 30.8
